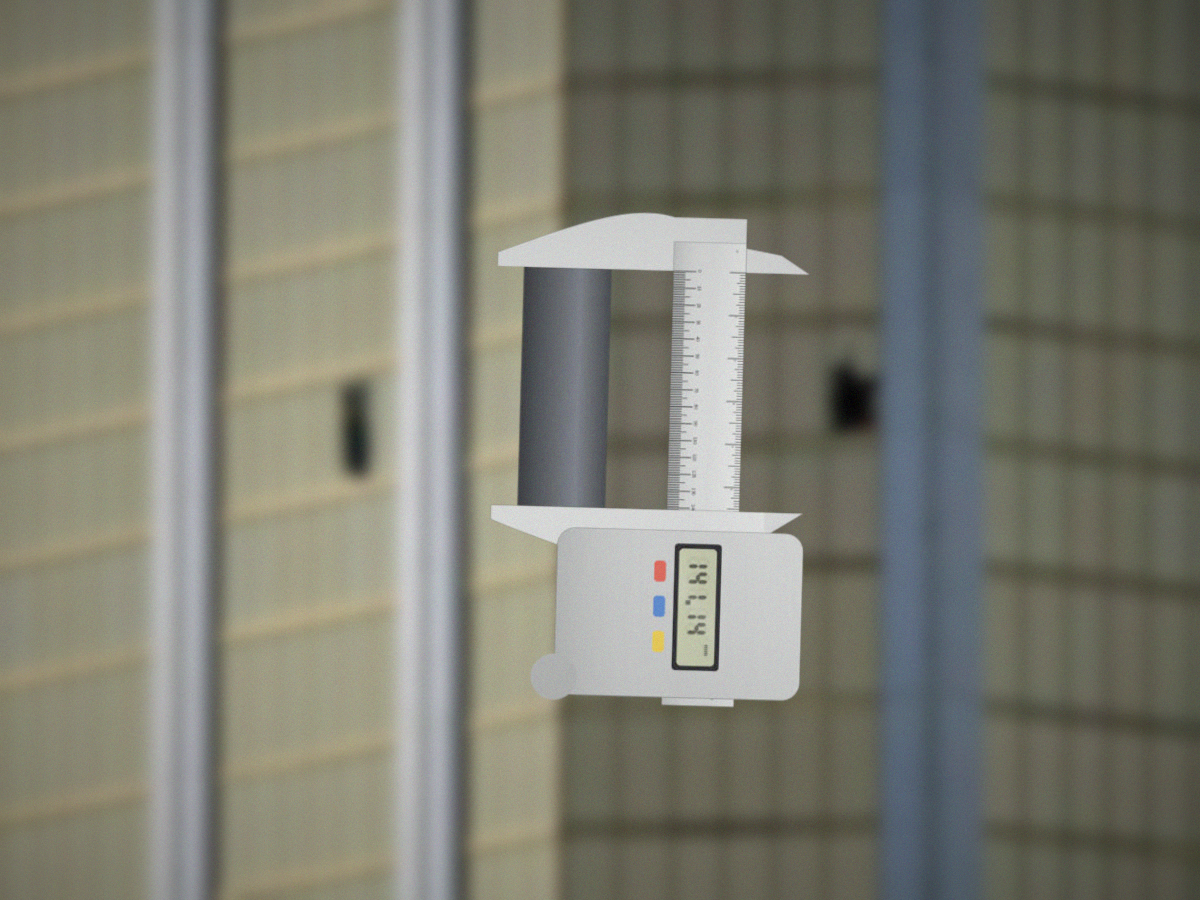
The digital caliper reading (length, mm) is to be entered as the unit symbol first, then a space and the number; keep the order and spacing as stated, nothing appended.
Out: mm 141.14
